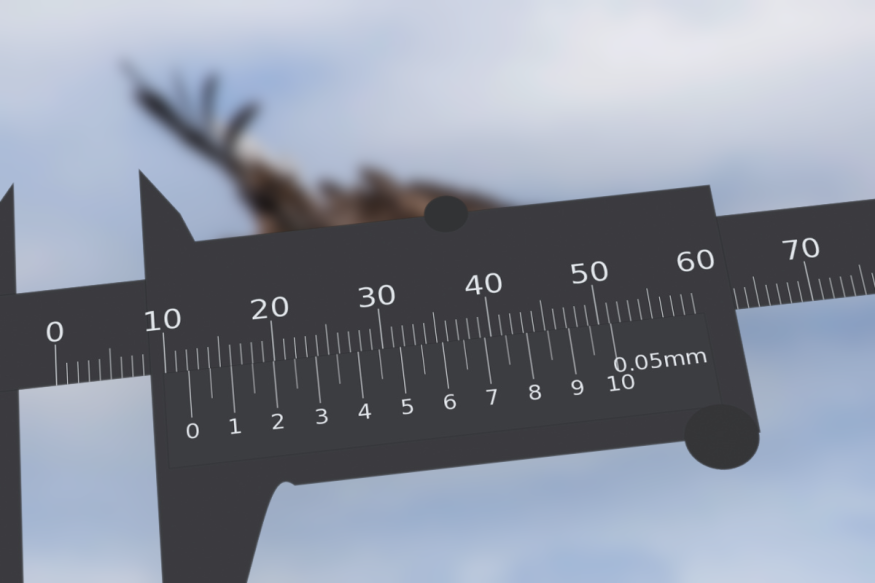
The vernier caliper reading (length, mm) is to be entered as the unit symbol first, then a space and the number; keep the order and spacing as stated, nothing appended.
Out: mm 12.1
